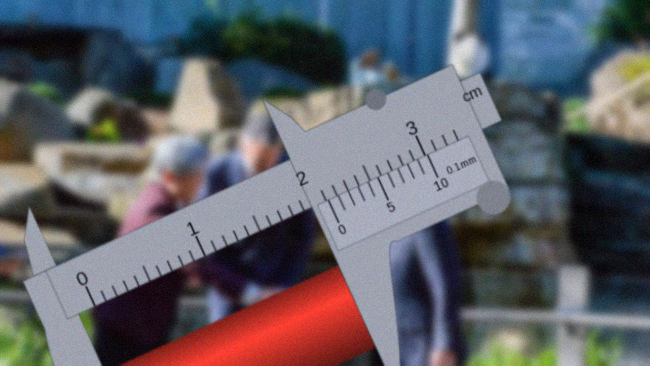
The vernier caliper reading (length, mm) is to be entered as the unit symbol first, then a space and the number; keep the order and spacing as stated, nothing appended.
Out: mm 21.2
